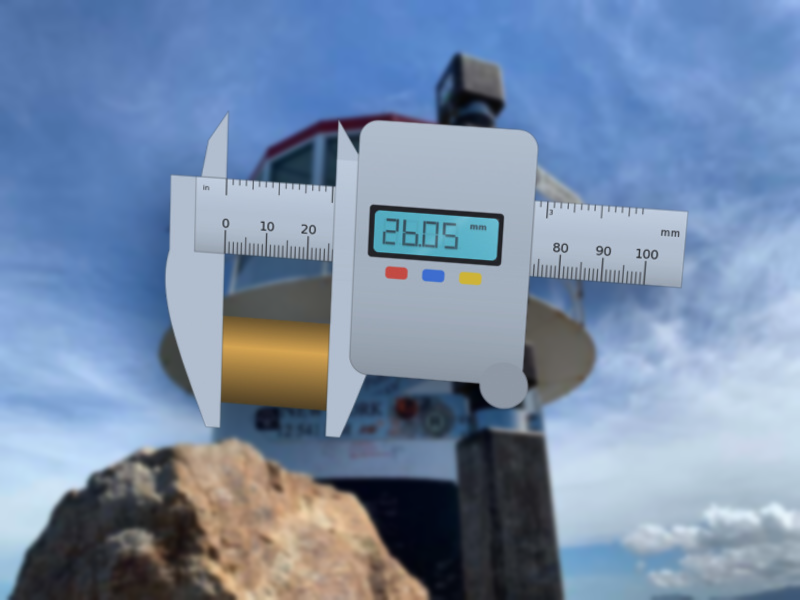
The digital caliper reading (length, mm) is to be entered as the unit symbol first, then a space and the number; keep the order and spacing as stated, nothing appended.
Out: mm 26.05
